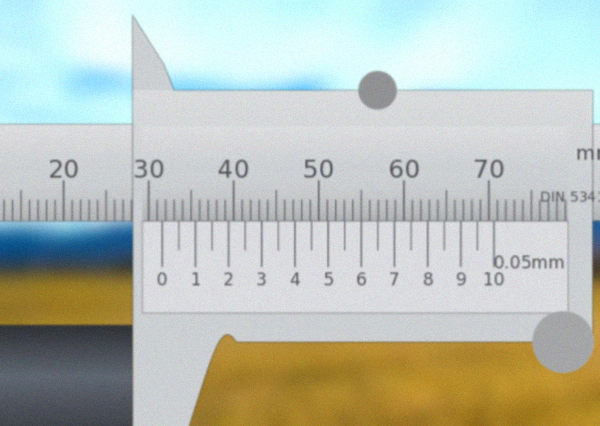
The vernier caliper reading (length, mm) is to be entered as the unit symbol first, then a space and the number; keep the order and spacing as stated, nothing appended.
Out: mm 31.6
